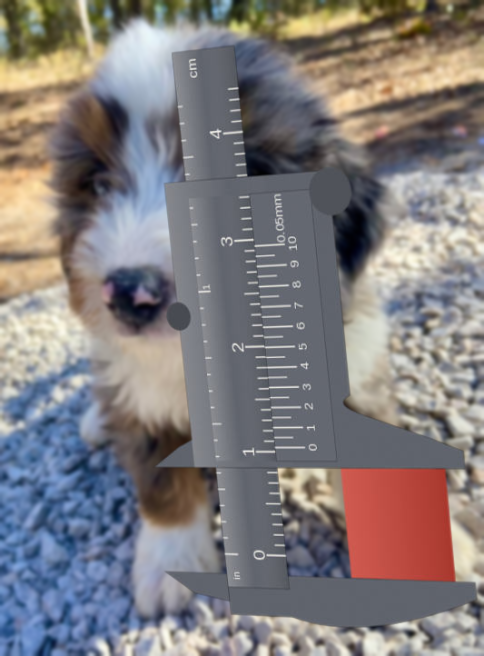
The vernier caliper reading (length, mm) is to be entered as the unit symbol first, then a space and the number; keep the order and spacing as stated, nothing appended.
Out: mm 10.4
